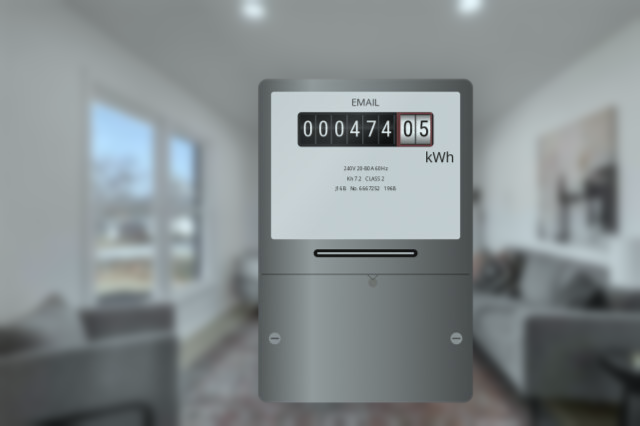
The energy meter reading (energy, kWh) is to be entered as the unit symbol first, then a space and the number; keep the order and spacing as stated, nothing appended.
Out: kWh 474.05
